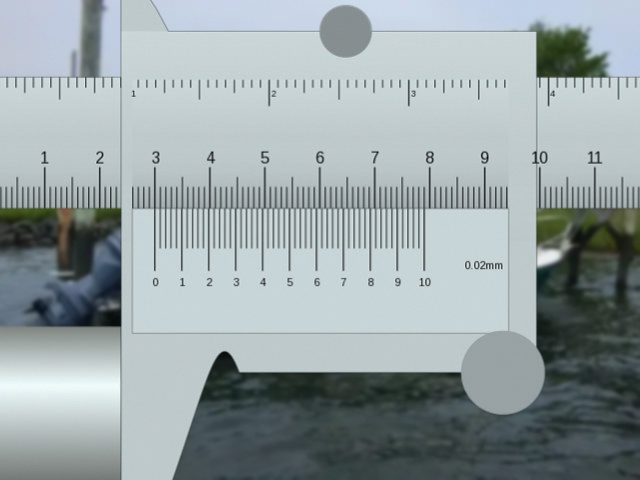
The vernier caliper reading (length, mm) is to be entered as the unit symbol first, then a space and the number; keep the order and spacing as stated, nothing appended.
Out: mm 30.0
